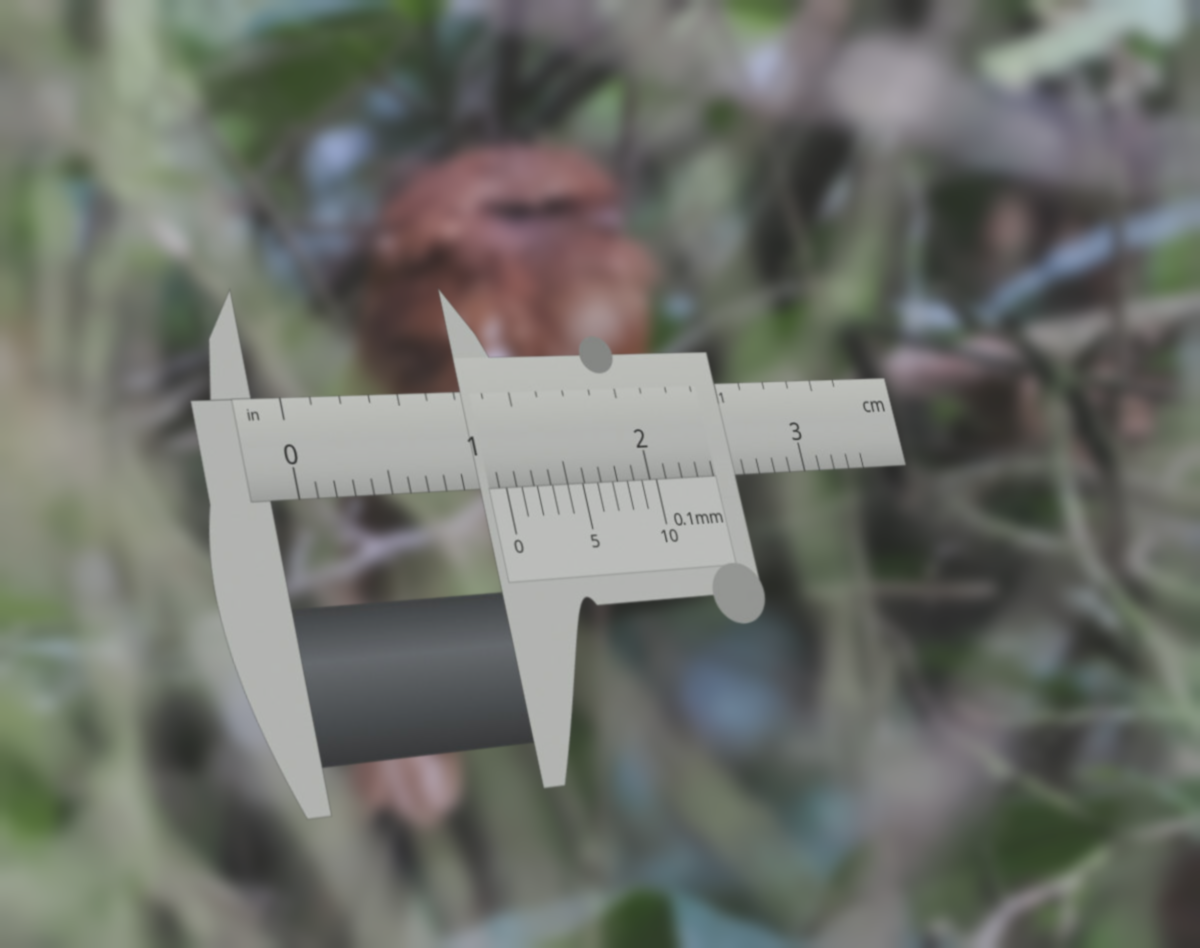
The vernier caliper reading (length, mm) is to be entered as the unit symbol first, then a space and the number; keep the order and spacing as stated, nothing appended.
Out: mm 11.4
